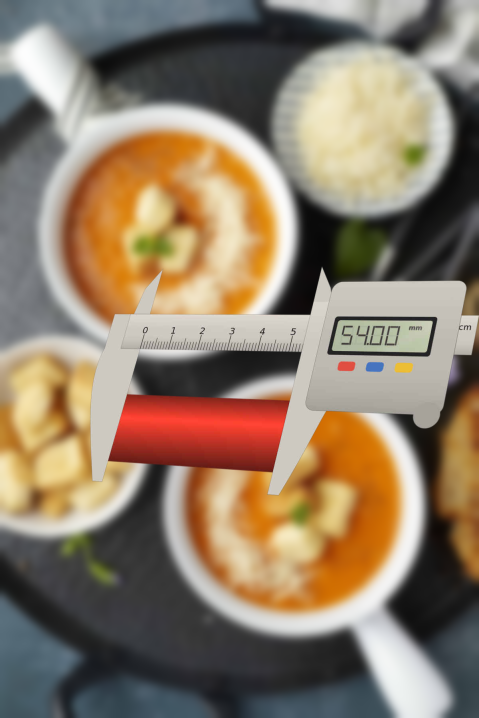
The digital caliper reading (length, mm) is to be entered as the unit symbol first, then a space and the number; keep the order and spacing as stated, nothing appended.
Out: mm 54.00
